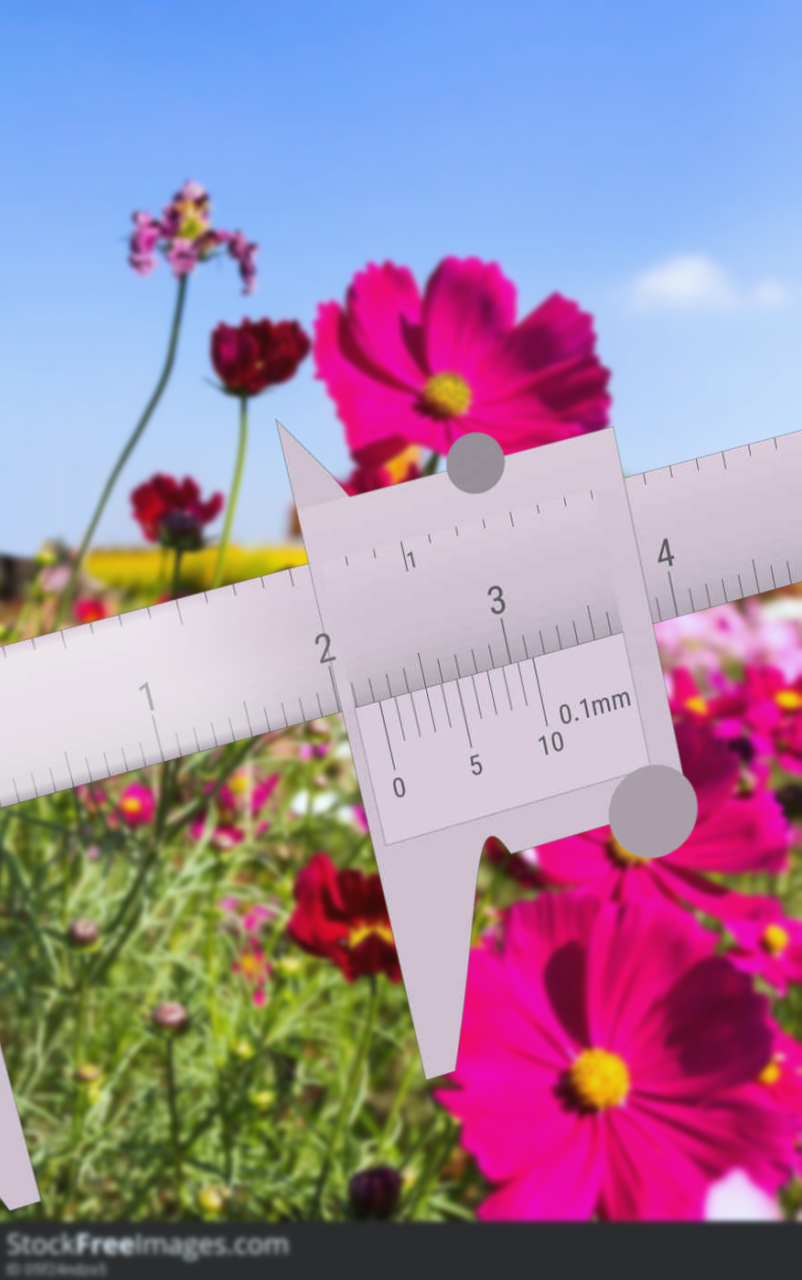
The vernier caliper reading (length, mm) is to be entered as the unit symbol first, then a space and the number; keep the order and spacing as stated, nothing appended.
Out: mm 22.3
